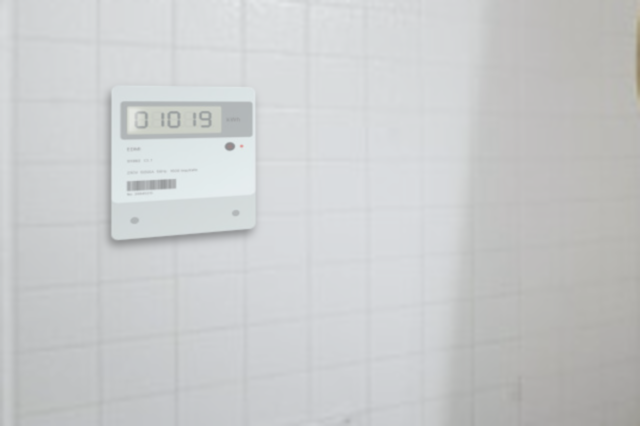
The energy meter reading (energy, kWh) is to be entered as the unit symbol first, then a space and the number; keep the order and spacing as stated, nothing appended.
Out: kWh 1019
